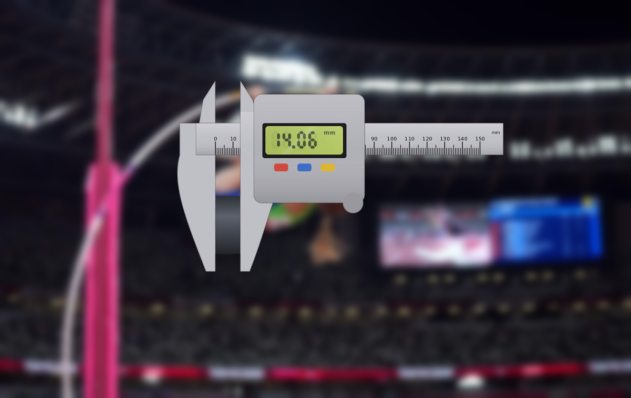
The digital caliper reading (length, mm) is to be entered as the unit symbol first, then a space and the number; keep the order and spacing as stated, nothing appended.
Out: mm 14.06
